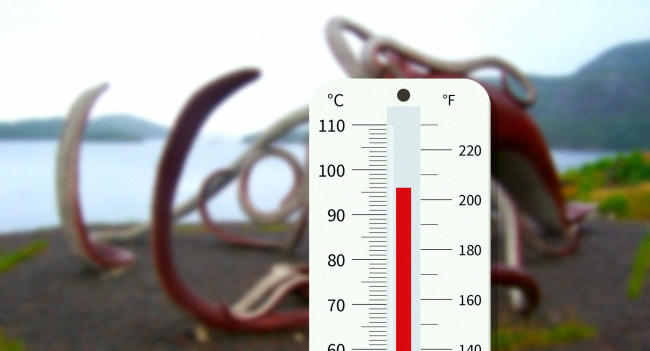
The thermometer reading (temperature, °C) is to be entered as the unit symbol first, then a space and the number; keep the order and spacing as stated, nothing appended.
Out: °C 96
